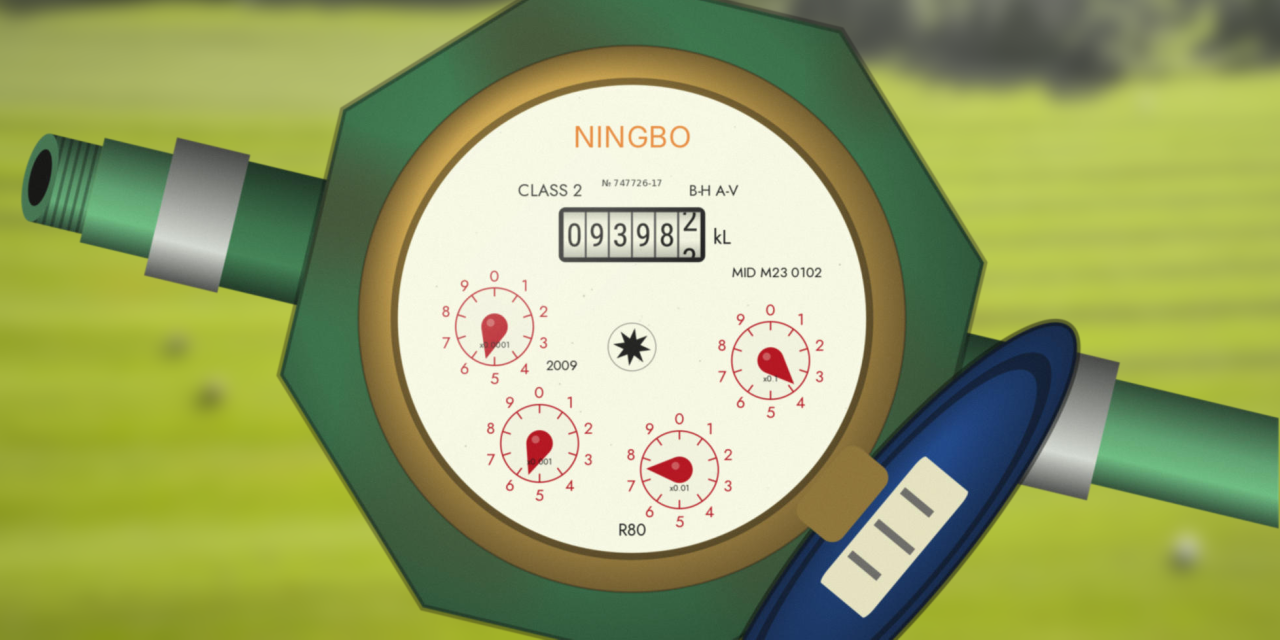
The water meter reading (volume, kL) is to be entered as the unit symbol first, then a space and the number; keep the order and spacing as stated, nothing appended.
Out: kL 93982.3755
